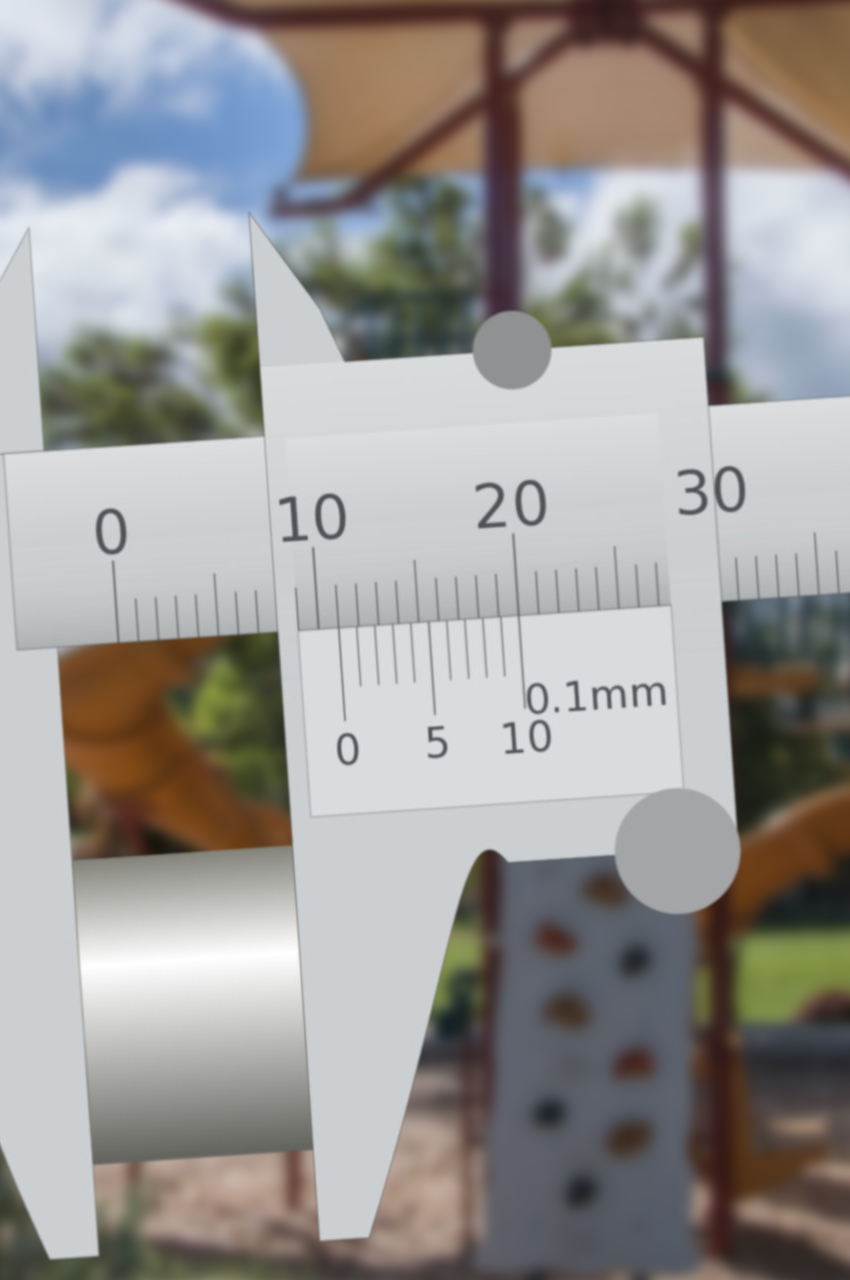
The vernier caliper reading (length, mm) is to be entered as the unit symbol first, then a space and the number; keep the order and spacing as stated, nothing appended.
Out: mm 11.0
